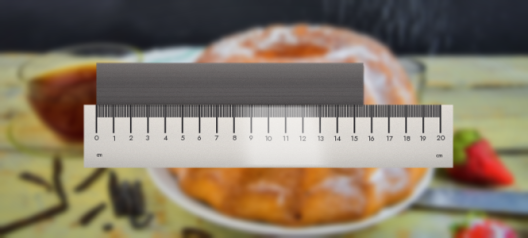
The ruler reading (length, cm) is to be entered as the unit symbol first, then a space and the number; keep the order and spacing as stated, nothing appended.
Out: cm 15.5
